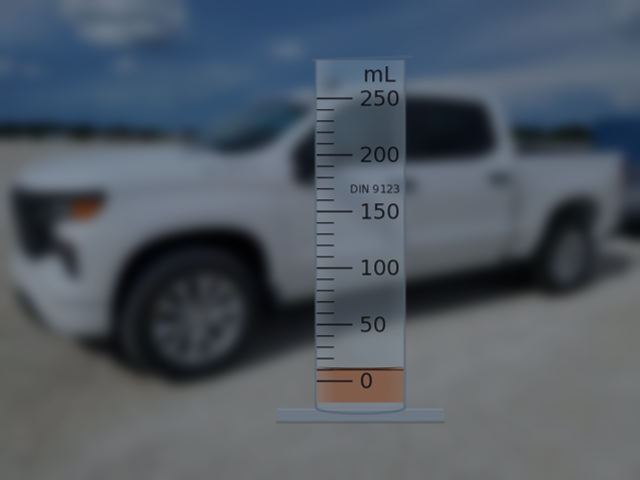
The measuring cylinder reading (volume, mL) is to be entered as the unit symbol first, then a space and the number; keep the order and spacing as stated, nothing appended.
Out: mL 10
